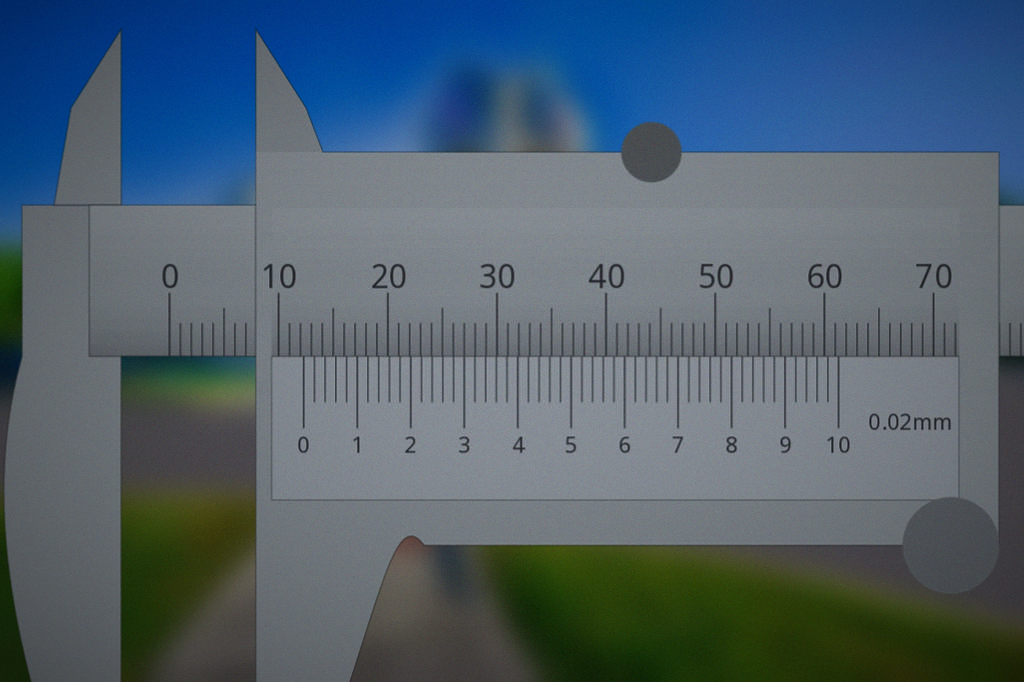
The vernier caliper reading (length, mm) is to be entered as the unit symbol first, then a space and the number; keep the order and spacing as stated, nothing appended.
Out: mm 12.3
